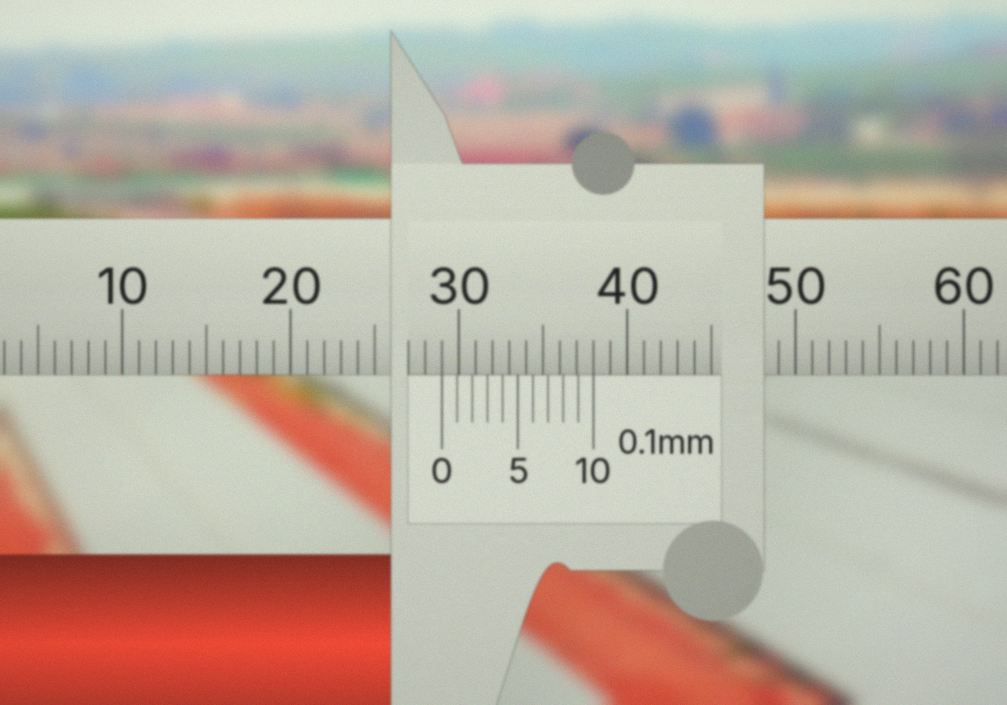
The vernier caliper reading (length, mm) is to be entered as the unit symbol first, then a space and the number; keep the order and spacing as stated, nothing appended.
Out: mm 29.0
